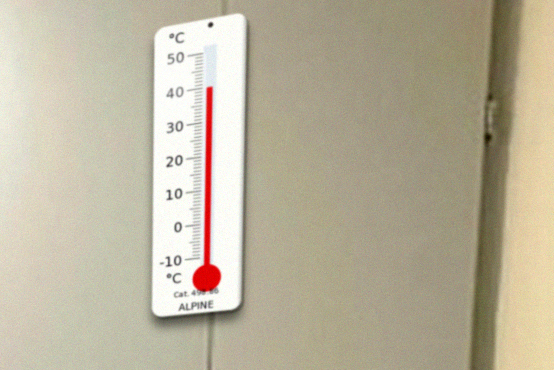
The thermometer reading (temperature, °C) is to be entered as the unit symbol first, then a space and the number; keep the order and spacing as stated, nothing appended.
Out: °C 40
